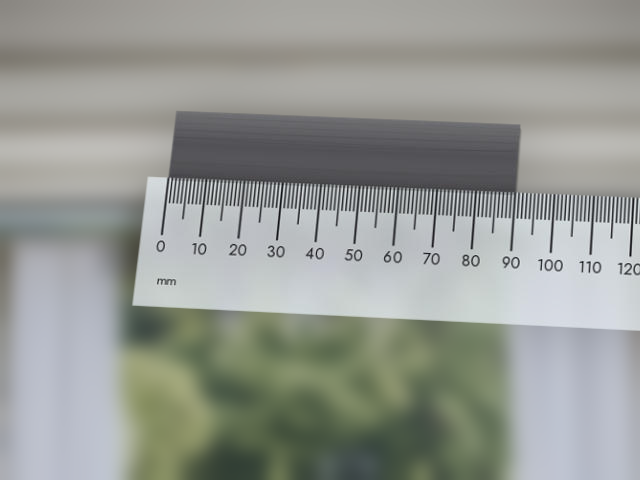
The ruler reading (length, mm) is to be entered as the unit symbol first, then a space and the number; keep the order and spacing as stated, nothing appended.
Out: mm 90
